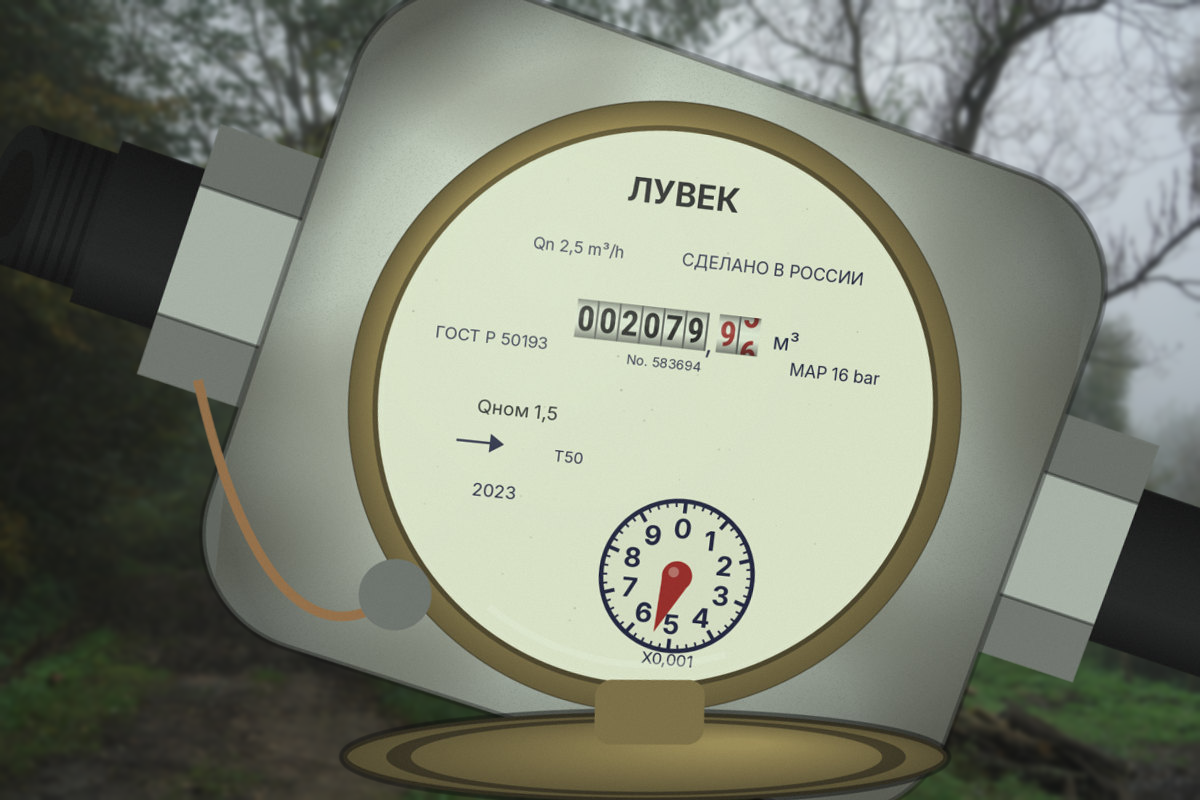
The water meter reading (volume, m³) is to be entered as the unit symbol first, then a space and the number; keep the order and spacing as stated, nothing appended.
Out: m³ 2079.955
